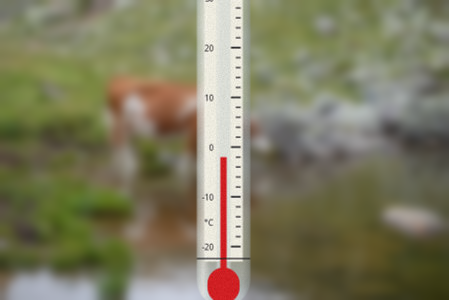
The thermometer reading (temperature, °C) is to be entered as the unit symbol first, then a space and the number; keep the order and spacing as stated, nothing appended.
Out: °C -2
